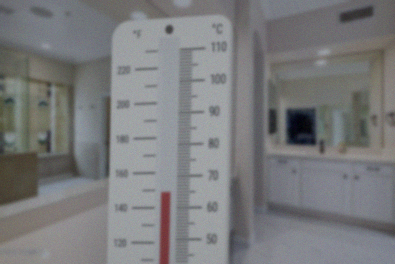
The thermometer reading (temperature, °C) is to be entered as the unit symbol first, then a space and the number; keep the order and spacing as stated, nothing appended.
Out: °C 65
